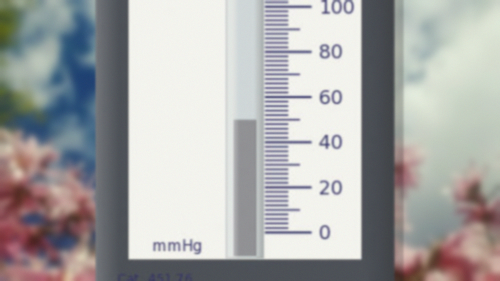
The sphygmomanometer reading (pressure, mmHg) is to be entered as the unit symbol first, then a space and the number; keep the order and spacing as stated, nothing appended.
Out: mmHg 50
